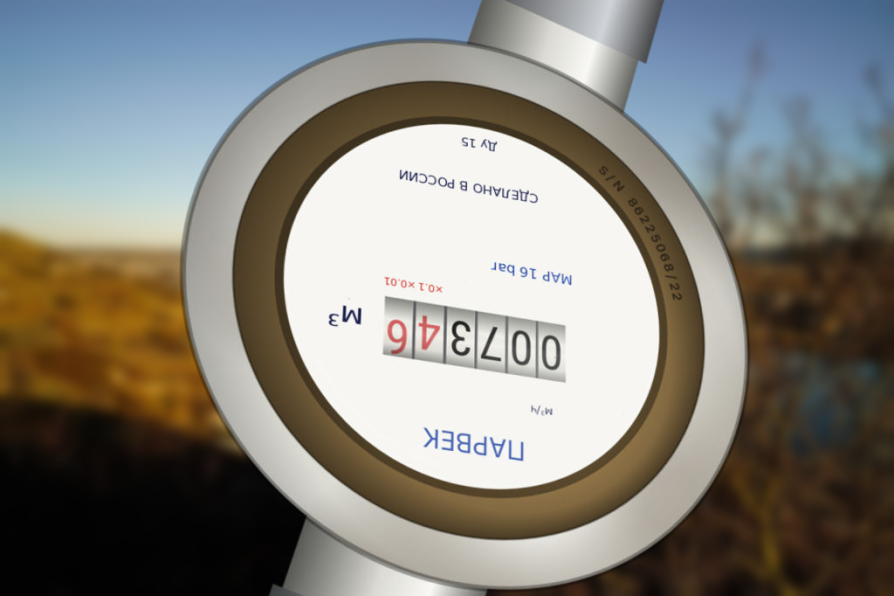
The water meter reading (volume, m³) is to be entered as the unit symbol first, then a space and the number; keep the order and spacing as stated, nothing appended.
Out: m³ 73.46
